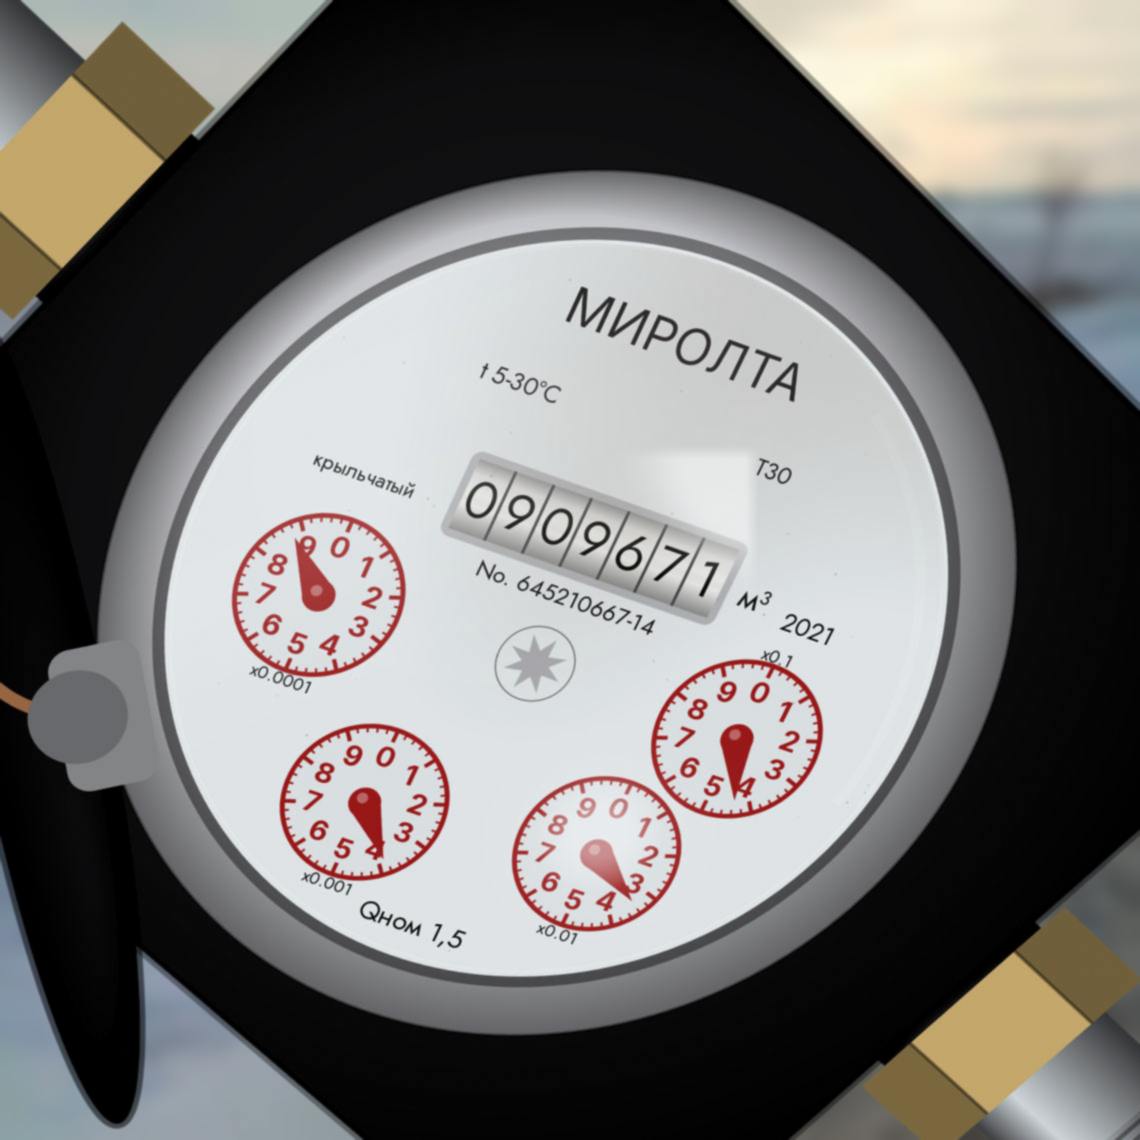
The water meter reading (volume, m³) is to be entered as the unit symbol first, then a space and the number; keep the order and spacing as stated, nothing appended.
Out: m³ 909671.4338
